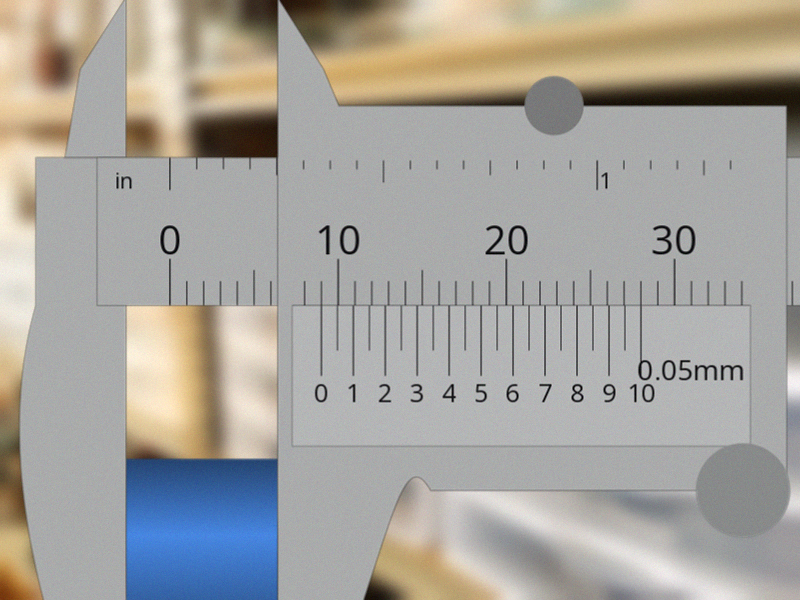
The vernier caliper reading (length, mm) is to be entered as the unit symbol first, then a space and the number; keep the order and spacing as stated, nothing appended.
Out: mm 9.0
